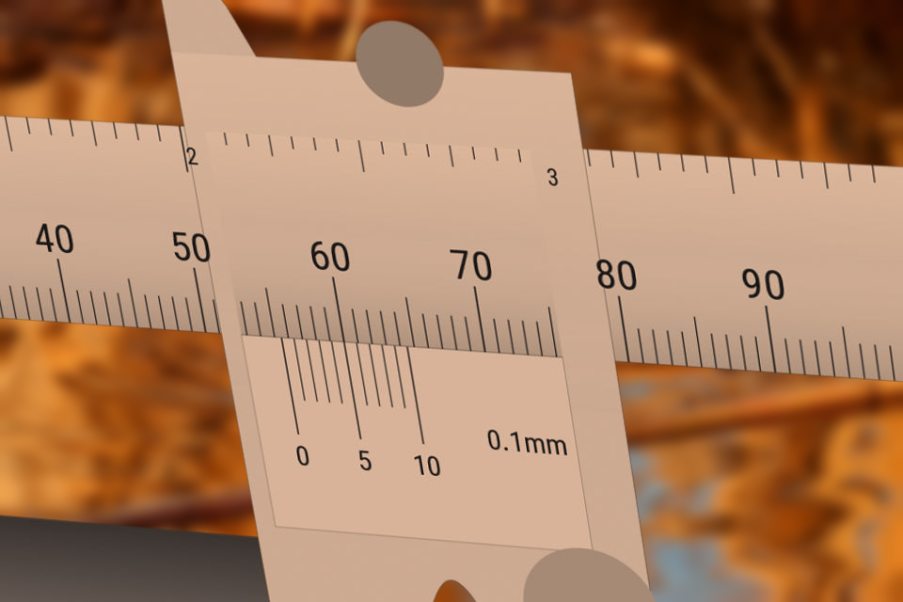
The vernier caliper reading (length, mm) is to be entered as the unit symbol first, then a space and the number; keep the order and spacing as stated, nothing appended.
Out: mm 55.5
